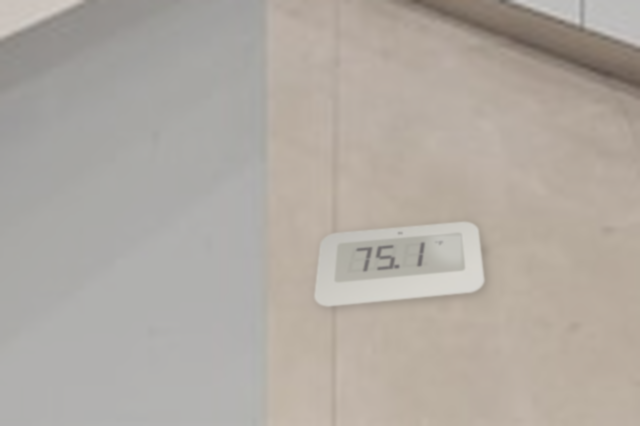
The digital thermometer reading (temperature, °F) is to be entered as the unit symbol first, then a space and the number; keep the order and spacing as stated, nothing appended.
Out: °F 75.1
